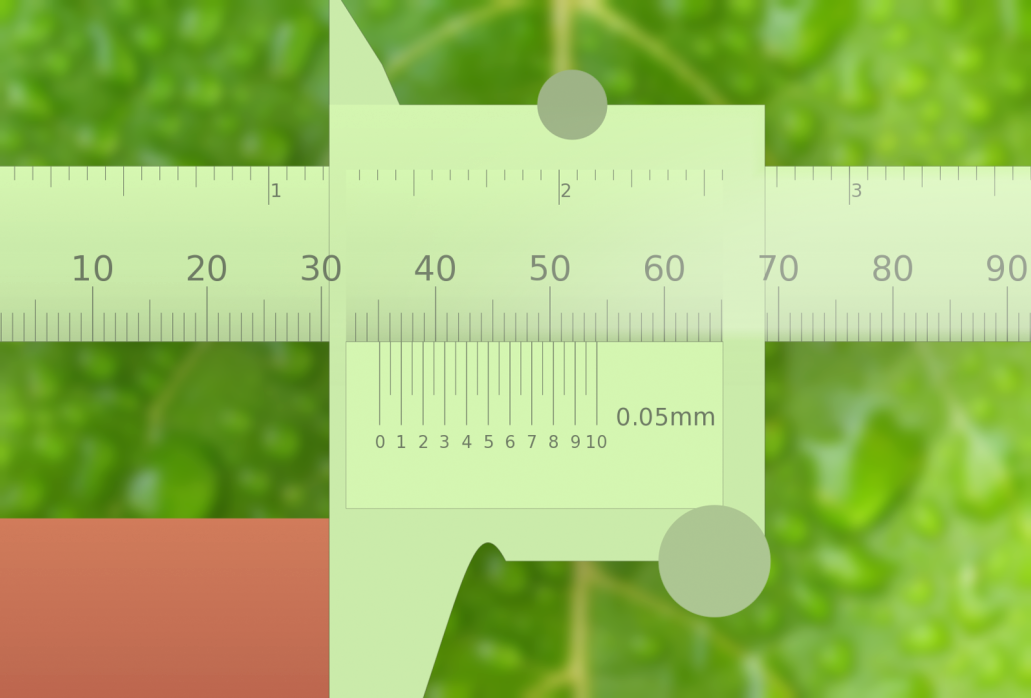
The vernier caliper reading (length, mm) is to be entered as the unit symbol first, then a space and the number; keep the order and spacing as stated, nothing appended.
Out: mm 35.1
